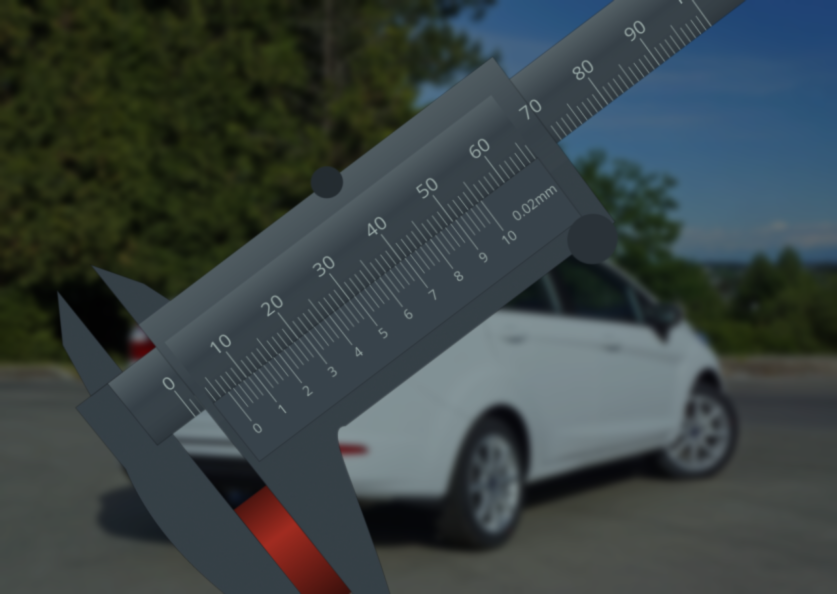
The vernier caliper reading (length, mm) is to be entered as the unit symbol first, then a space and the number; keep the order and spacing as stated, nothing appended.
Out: mm 6.4
